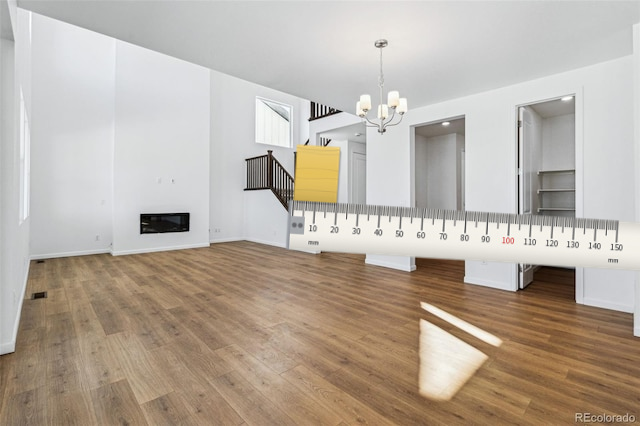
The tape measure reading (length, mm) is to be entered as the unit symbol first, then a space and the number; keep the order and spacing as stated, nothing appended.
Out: mm 20
